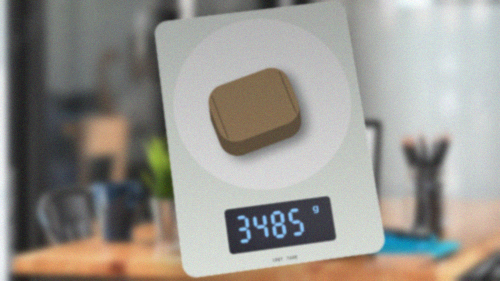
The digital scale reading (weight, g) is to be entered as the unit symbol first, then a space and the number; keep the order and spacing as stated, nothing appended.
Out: g 3485
